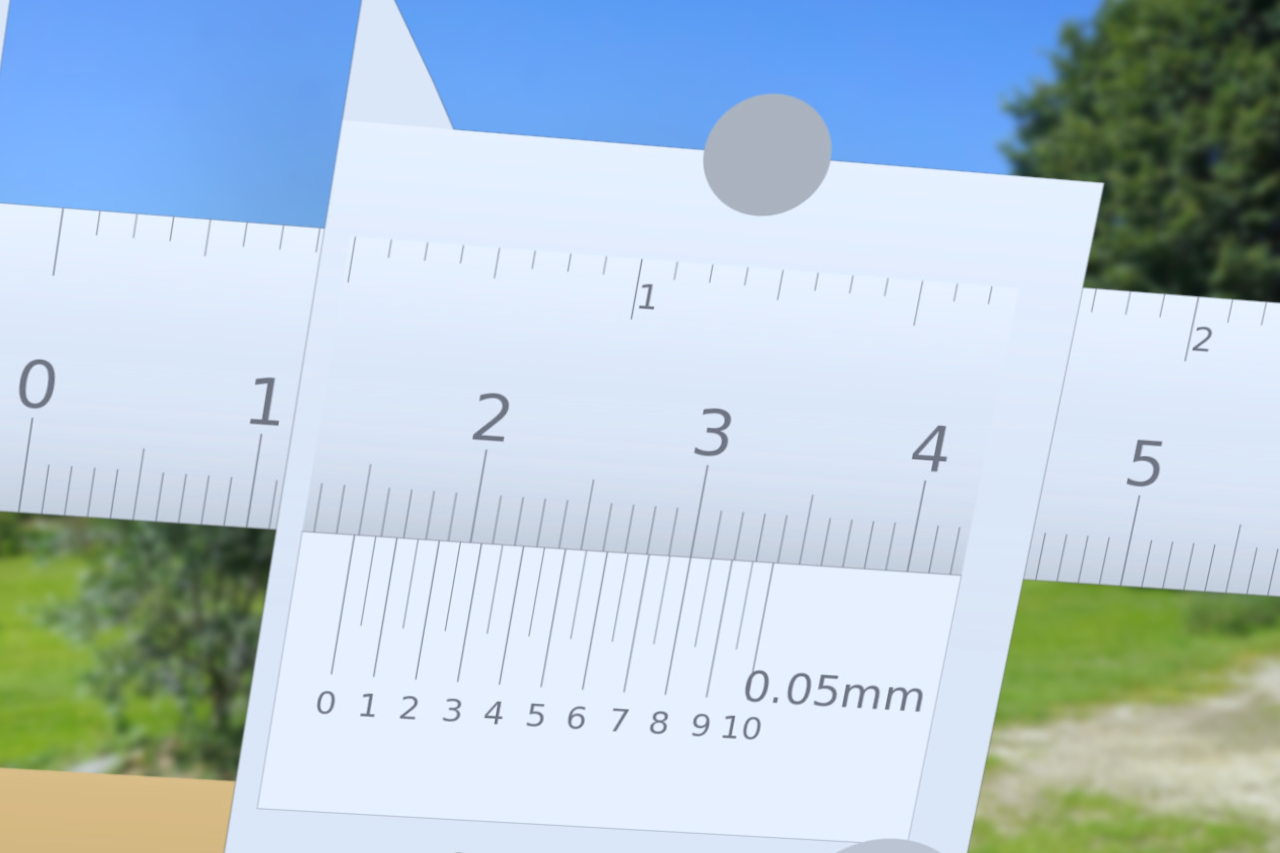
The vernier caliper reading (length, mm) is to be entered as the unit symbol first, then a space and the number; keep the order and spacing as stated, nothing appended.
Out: mm 14.8
